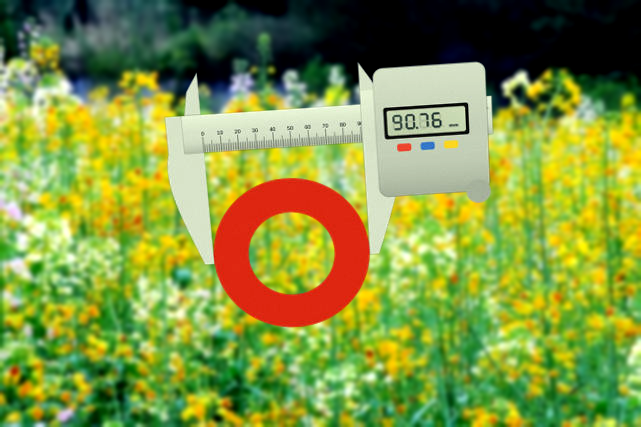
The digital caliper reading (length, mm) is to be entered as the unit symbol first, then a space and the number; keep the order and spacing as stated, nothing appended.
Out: mm 90.76
